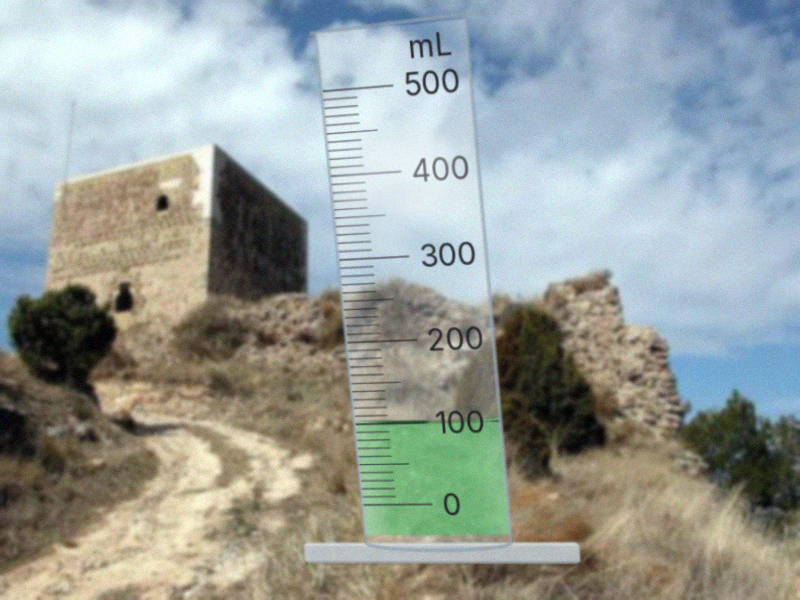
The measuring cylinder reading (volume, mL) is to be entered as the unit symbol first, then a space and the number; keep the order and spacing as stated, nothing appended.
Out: mL 100
